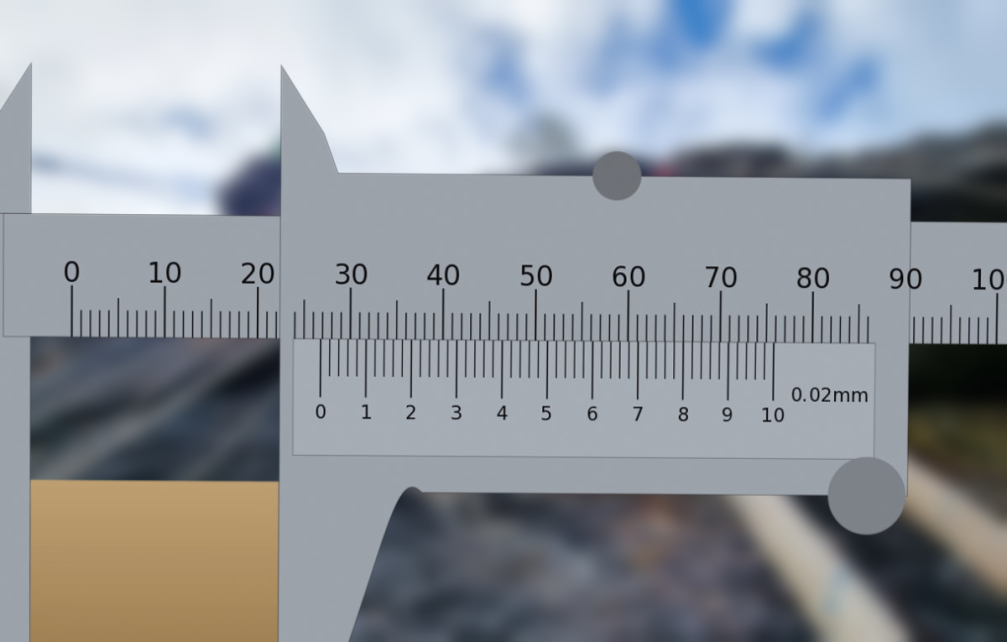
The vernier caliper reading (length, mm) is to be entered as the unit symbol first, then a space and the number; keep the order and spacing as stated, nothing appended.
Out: mm 26.8
